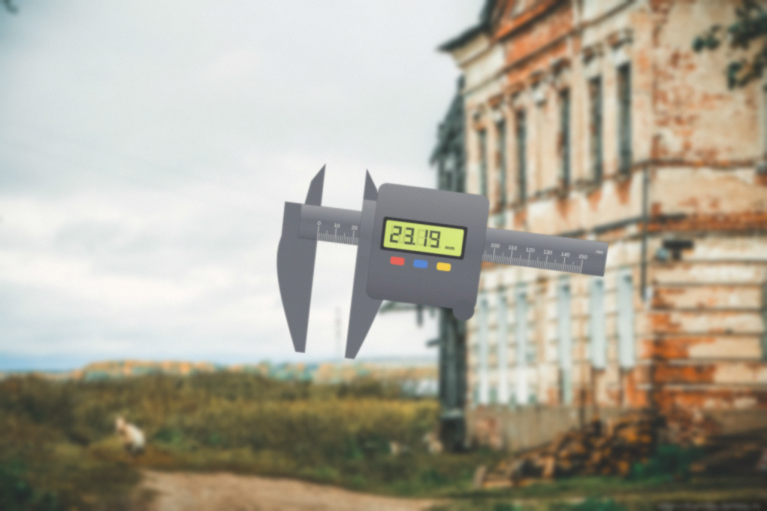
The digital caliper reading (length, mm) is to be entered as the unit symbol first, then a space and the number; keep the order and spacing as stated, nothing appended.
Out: mm 23.19
